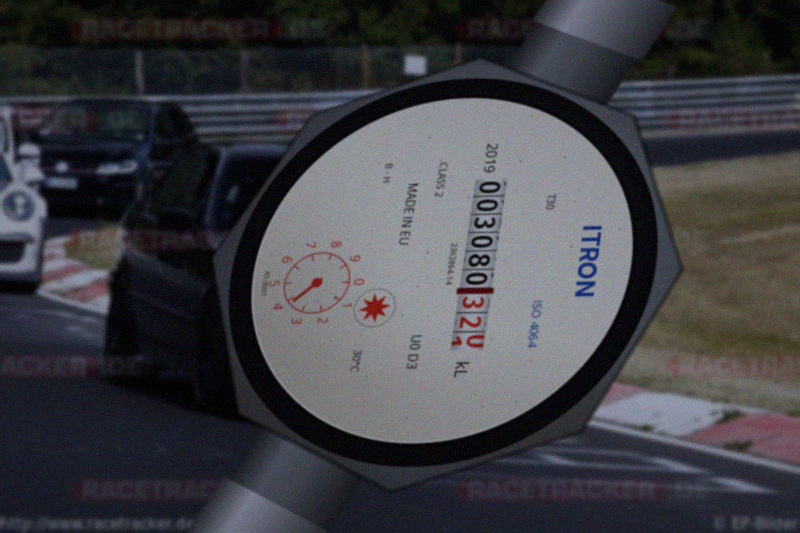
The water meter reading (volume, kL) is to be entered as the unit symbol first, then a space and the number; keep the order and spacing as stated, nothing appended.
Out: kL 3080.3203
